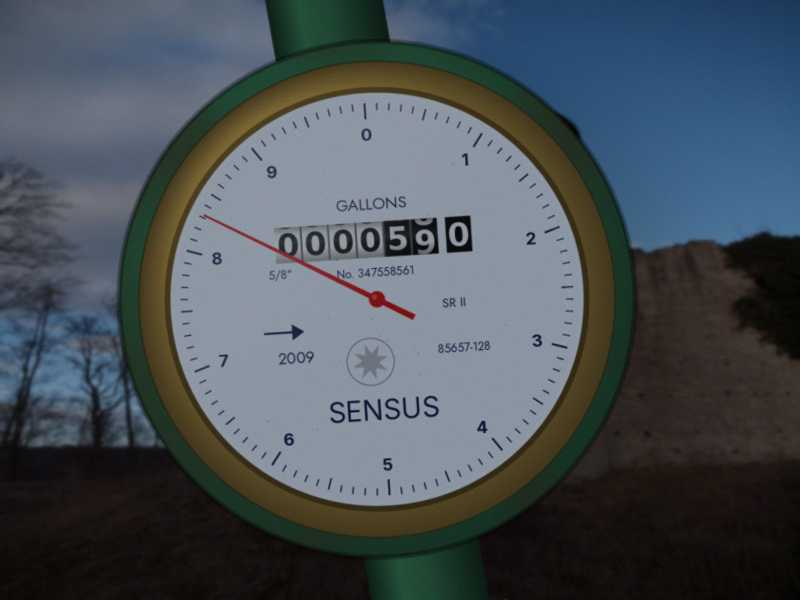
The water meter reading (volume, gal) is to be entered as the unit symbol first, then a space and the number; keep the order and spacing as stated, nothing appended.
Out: gal 588.3
